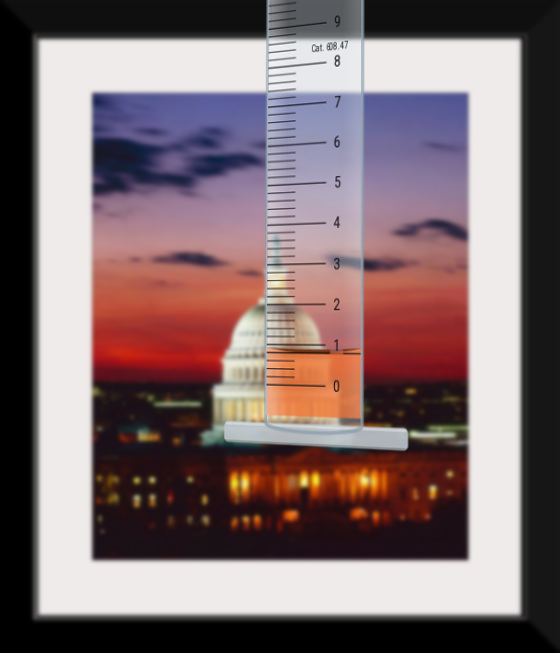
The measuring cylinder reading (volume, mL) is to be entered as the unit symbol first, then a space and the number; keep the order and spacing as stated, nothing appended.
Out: mL 0.8
